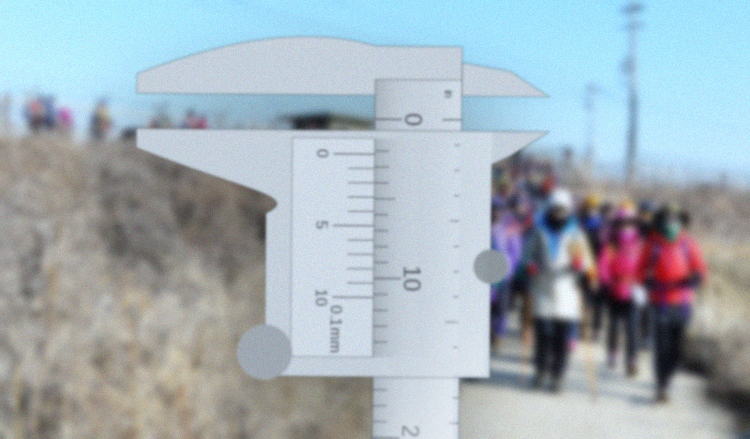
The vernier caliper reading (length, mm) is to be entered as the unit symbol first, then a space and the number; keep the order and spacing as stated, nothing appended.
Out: mm 2.2
